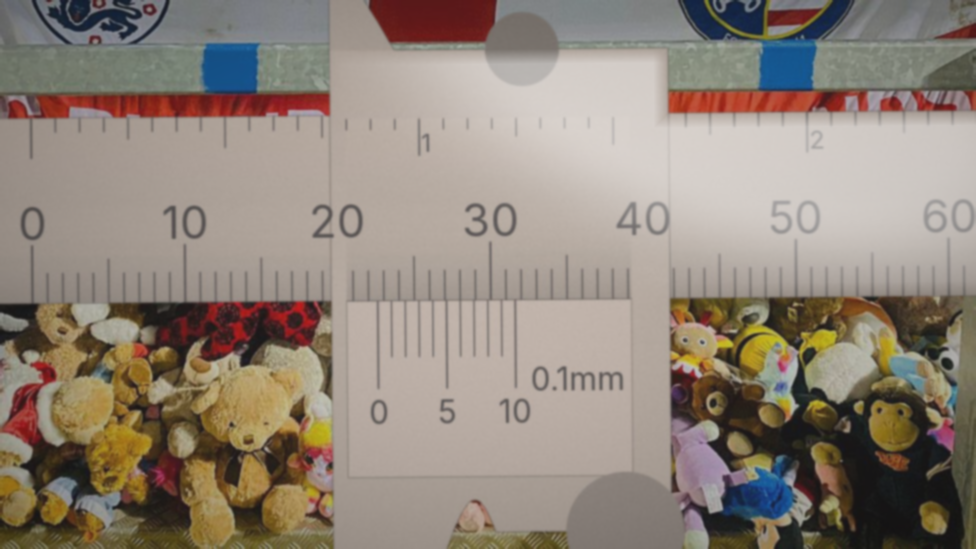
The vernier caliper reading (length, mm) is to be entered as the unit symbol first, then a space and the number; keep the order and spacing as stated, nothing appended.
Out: mm 22.6
